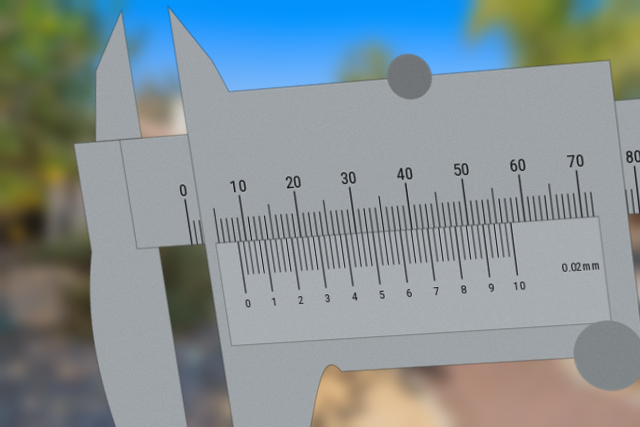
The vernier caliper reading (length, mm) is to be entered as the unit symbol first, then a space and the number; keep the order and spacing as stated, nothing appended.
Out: mm 8.5
